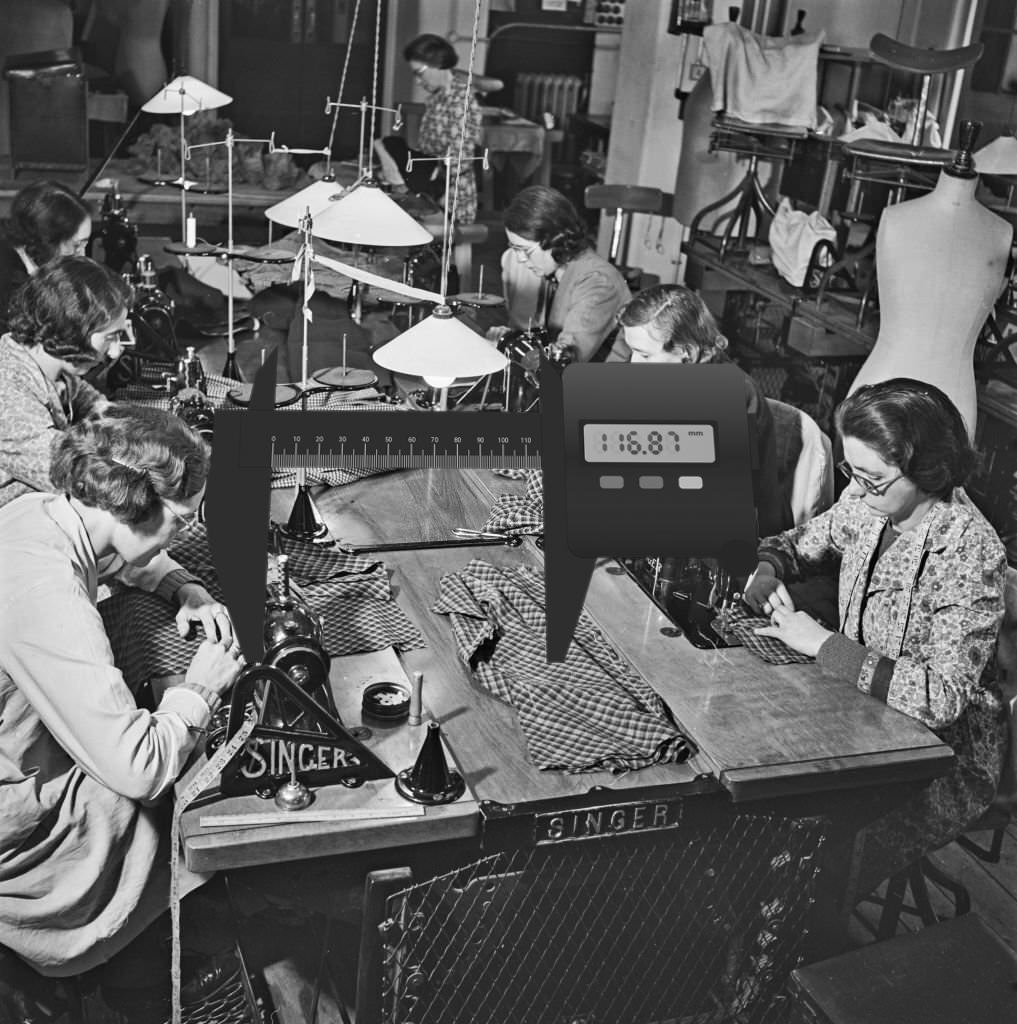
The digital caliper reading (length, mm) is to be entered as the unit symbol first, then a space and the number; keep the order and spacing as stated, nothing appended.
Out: mm 116.87
